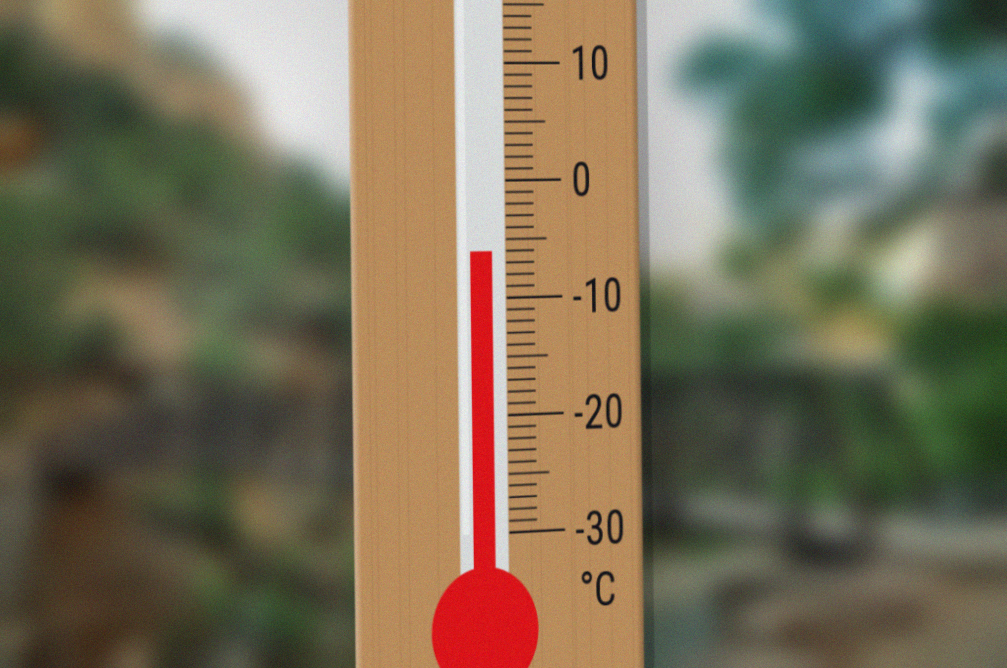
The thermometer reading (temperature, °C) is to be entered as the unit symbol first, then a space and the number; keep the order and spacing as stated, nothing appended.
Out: °C -6
